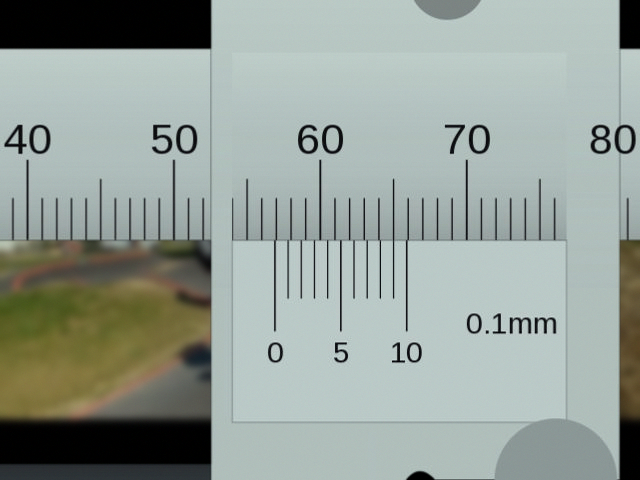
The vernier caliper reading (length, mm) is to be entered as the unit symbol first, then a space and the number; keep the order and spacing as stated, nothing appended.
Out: mm 56.9
